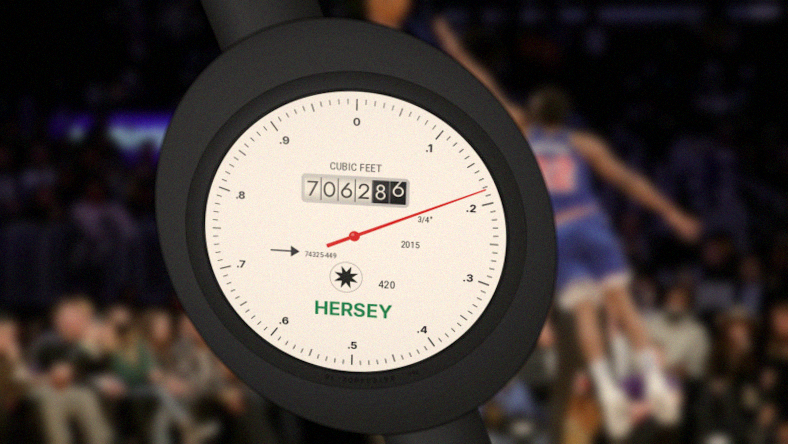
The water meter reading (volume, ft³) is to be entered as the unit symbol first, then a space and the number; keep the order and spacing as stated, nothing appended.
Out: ft³ 706286.18
